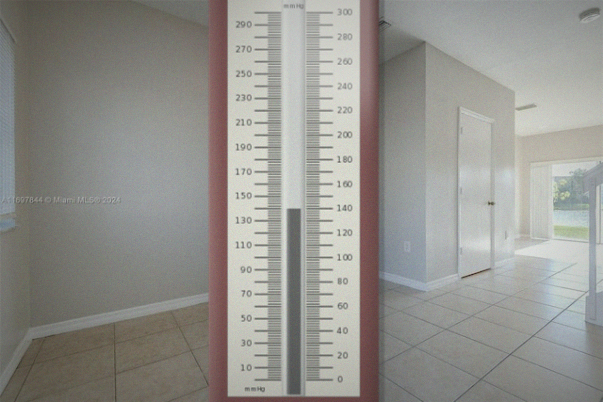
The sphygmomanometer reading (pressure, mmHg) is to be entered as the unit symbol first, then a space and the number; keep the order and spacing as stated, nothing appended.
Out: mmHg 140
